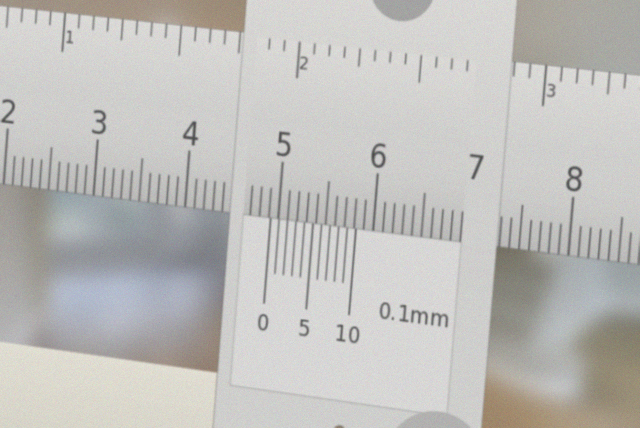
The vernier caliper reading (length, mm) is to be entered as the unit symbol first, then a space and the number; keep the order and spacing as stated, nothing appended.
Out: mm 49.2
